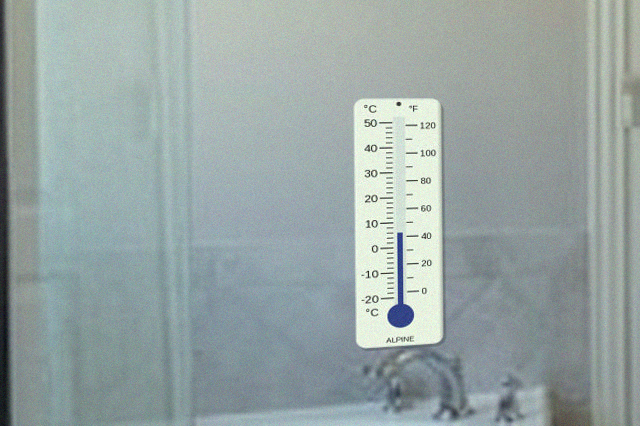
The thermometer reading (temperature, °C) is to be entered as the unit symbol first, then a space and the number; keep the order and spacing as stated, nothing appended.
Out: °C 6
